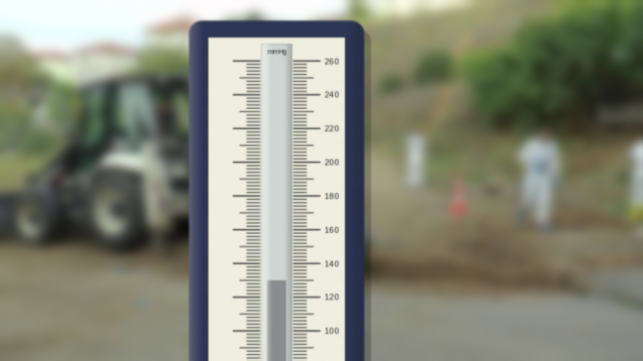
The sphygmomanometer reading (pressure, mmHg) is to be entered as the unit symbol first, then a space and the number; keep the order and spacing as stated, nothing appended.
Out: mmHg 130
